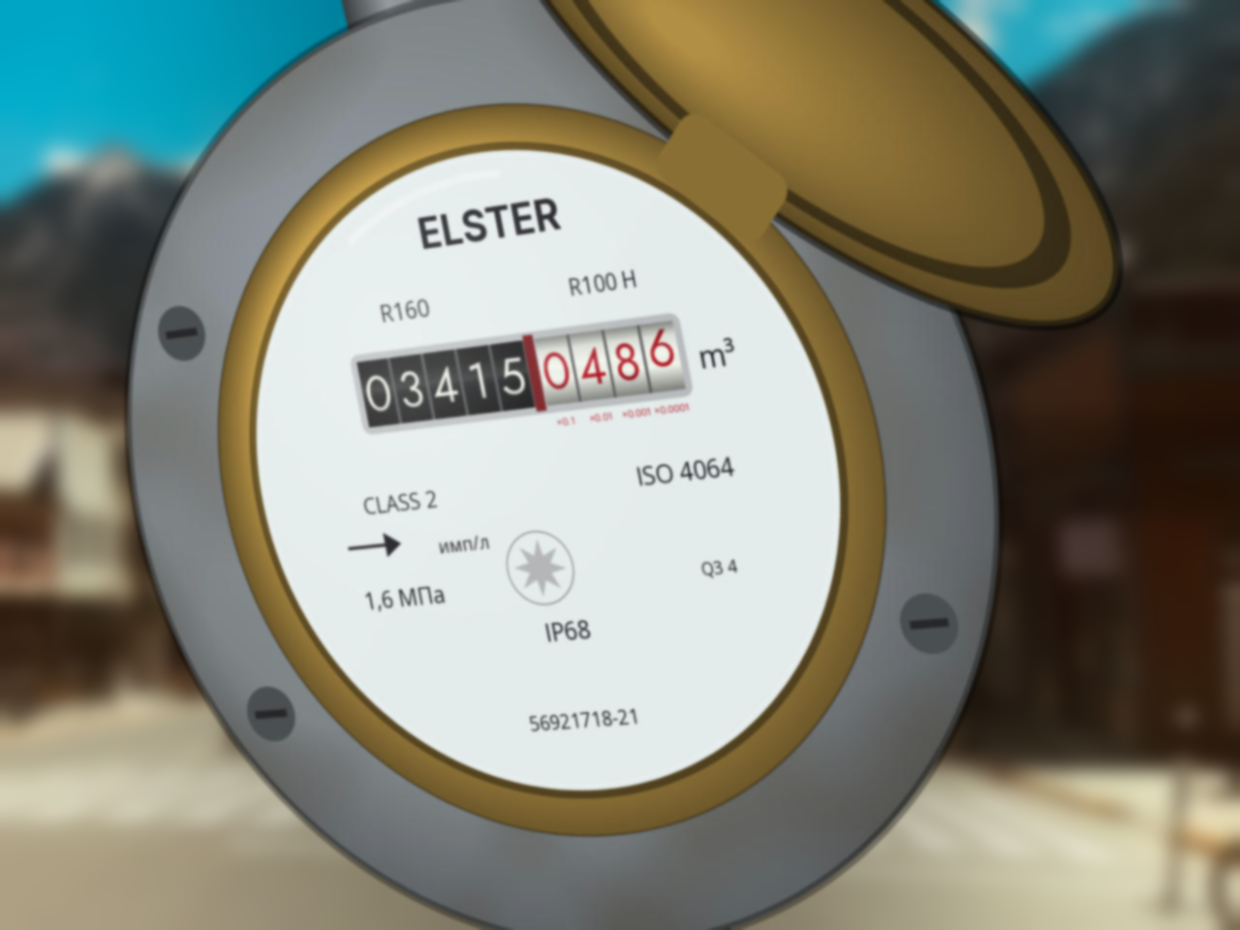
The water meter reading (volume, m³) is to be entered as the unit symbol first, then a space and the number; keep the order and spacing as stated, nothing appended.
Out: m³ 3415.0486
